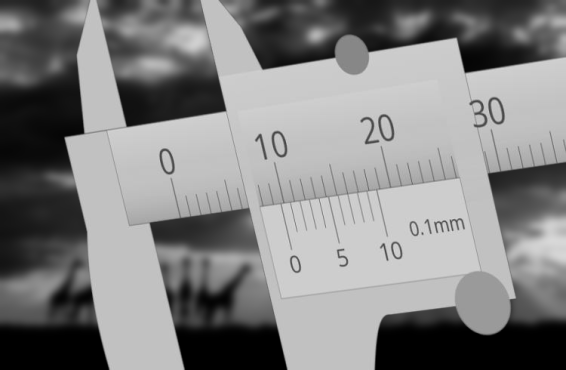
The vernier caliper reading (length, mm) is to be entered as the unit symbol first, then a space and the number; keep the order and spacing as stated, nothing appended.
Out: mm 9.7
